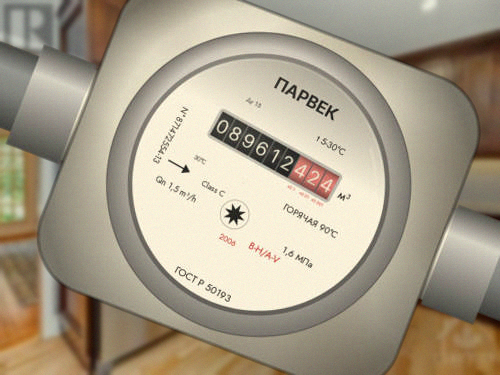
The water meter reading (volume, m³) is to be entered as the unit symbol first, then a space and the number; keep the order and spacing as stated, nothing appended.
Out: m³ 89612.424
